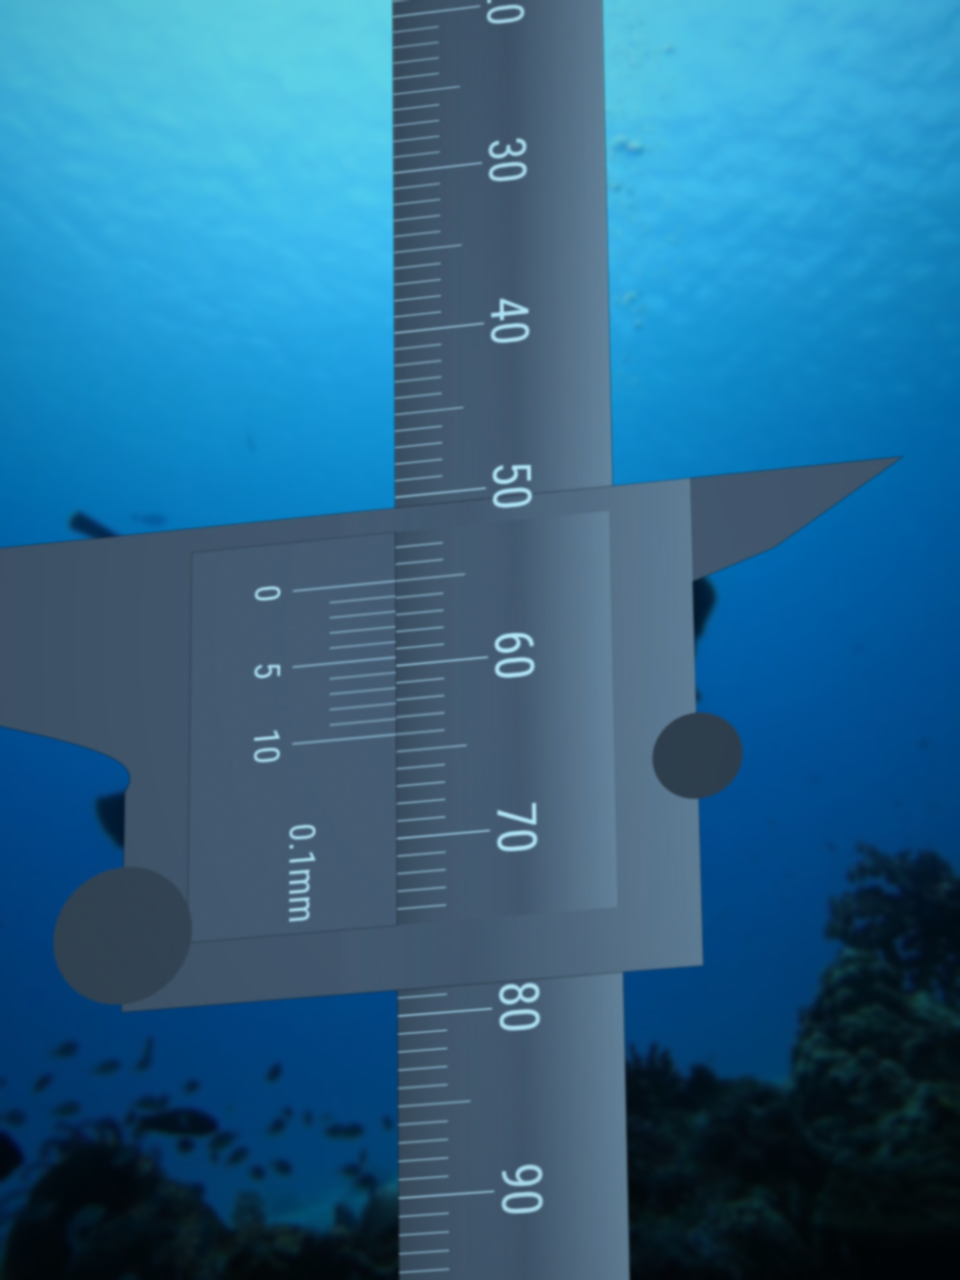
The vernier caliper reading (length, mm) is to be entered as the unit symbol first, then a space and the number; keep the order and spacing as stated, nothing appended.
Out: mm 55.0
